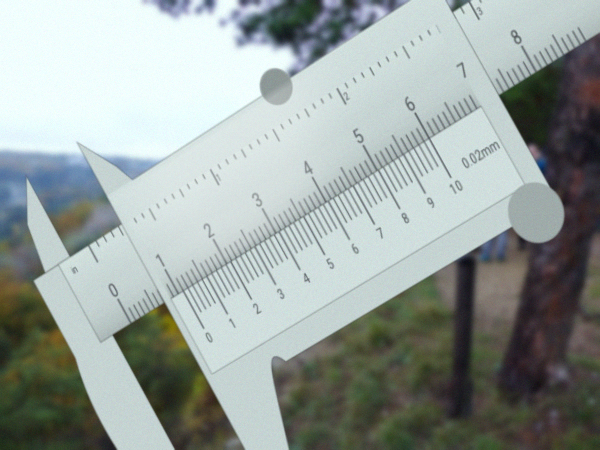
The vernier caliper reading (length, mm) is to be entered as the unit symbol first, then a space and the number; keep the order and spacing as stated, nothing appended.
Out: mm 11.0
